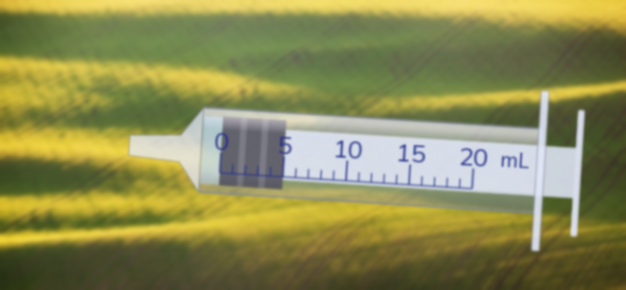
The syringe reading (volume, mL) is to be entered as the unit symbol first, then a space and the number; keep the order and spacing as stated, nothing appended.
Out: mL 0
